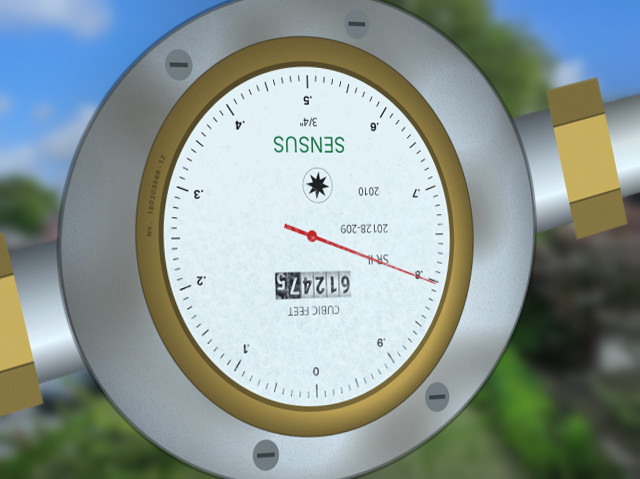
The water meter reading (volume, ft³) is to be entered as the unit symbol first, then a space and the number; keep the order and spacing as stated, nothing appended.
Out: ft³ 612474.80
